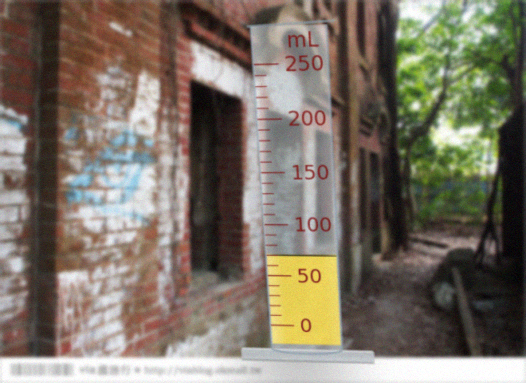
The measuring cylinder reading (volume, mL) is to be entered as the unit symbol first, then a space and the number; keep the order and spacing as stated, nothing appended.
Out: mL 70
